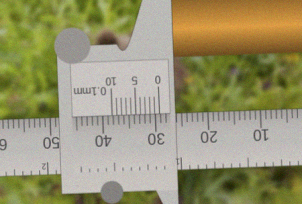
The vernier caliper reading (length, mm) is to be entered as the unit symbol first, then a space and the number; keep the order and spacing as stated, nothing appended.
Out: mm 29.2
